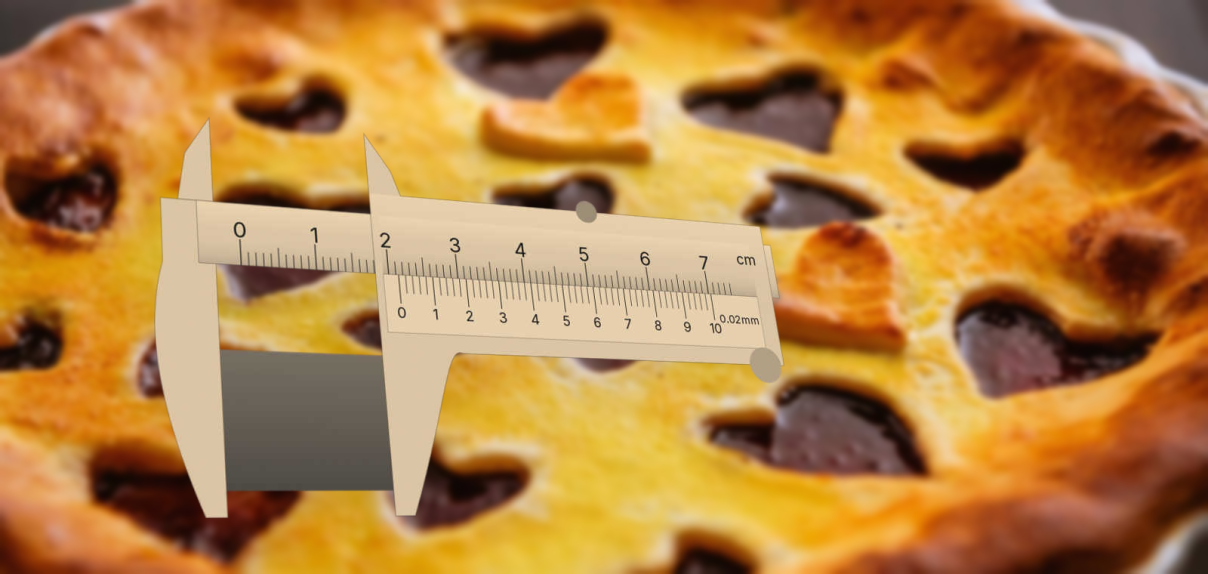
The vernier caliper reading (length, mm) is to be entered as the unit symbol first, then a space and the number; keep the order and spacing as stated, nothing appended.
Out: mm 21.4
